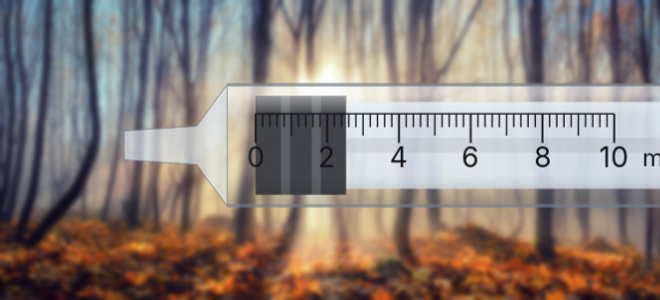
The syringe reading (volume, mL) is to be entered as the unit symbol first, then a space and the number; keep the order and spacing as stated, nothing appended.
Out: mL 0
